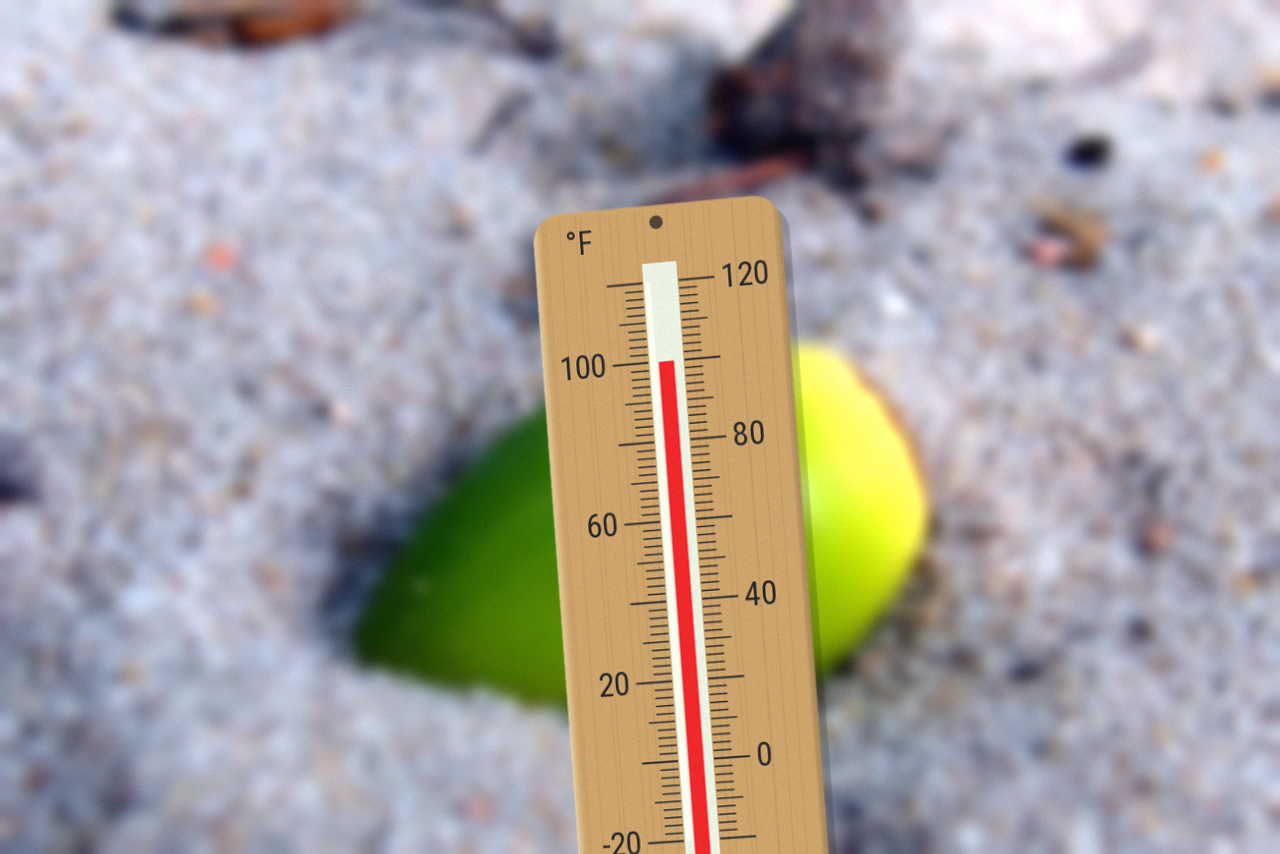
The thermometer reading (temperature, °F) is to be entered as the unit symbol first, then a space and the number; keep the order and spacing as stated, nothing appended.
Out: °F 100
